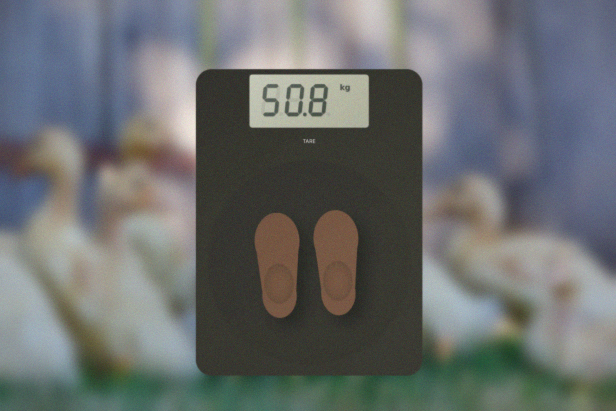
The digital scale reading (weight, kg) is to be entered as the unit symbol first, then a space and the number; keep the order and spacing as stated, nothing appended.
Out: kg 50.8
